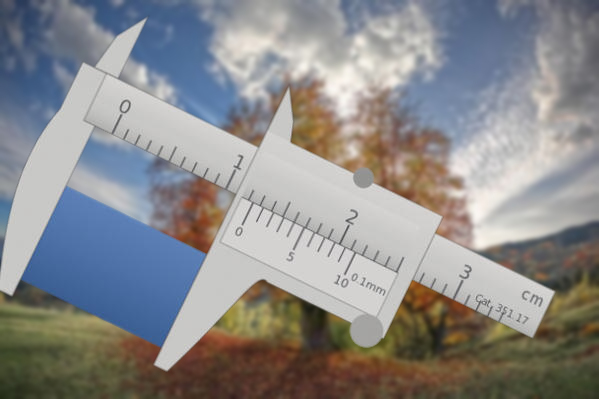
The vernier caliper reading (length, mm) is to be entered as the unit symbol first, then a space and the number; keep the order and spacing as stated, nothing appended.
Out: mm 12.4
